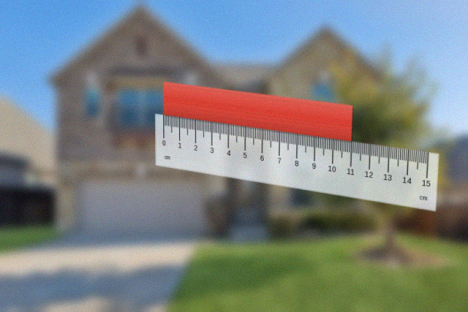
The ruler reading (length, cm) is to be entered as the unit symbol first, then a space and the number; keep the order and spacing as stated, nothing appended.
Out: cm 11
